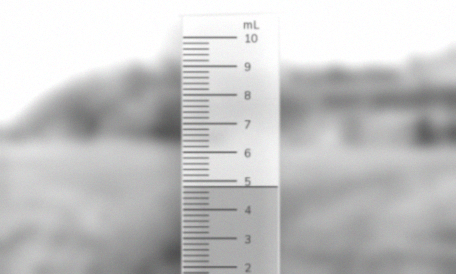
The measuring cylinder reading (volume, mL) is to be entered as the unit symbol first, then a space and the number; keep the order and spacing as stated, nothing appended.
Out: mL 4.8
